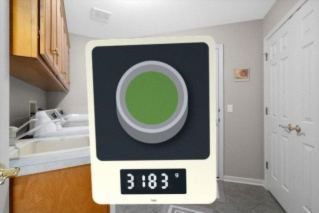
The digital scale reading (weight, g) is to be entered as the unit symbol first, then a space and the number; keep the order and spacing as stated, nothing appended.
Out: g 3183
